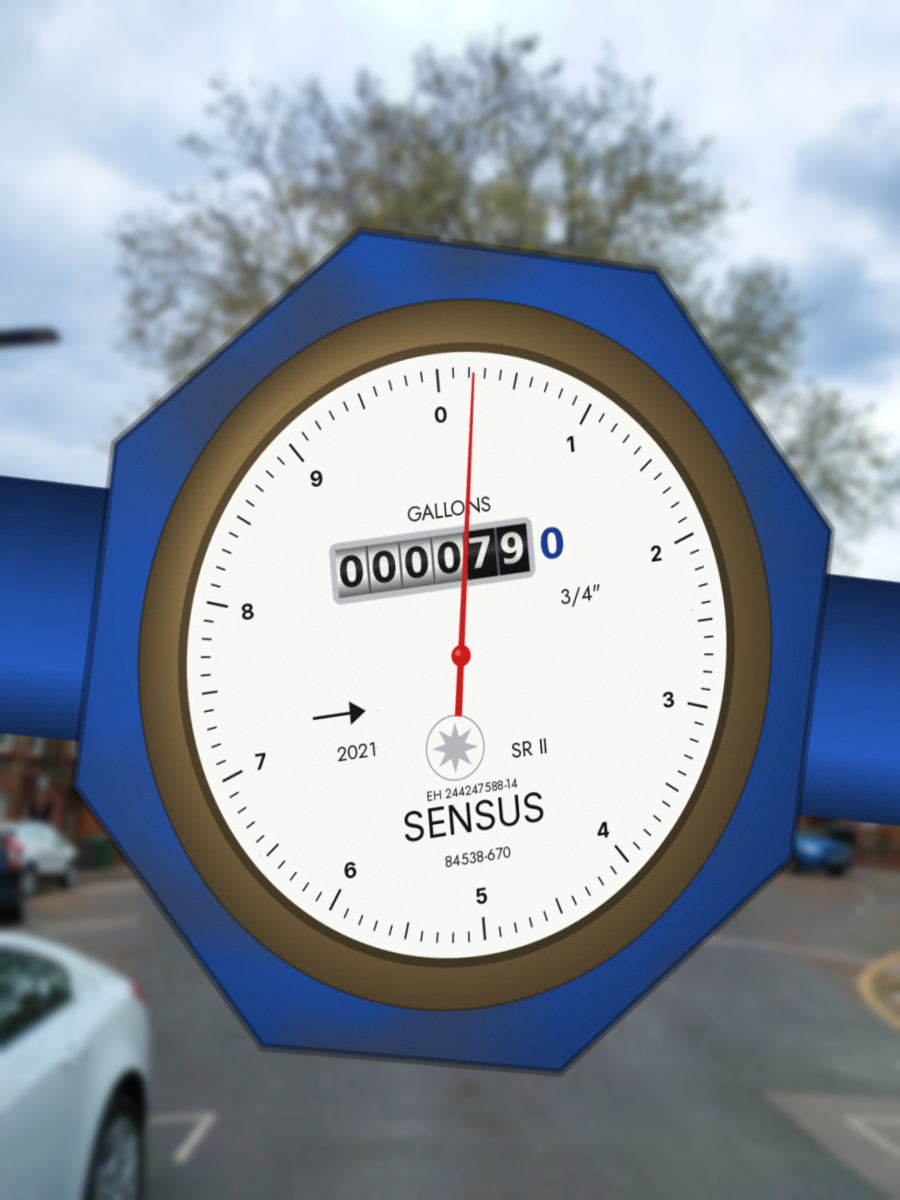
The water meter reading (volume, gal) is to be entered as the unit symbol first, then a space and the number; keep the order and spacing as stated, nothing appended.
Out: gal 790.2
